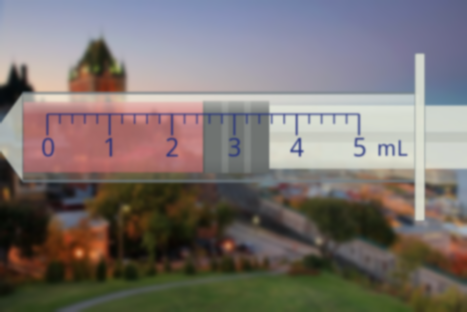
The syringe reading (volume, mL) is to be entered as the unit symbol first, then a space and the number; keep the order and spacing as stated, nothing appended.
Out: mL 2.5
